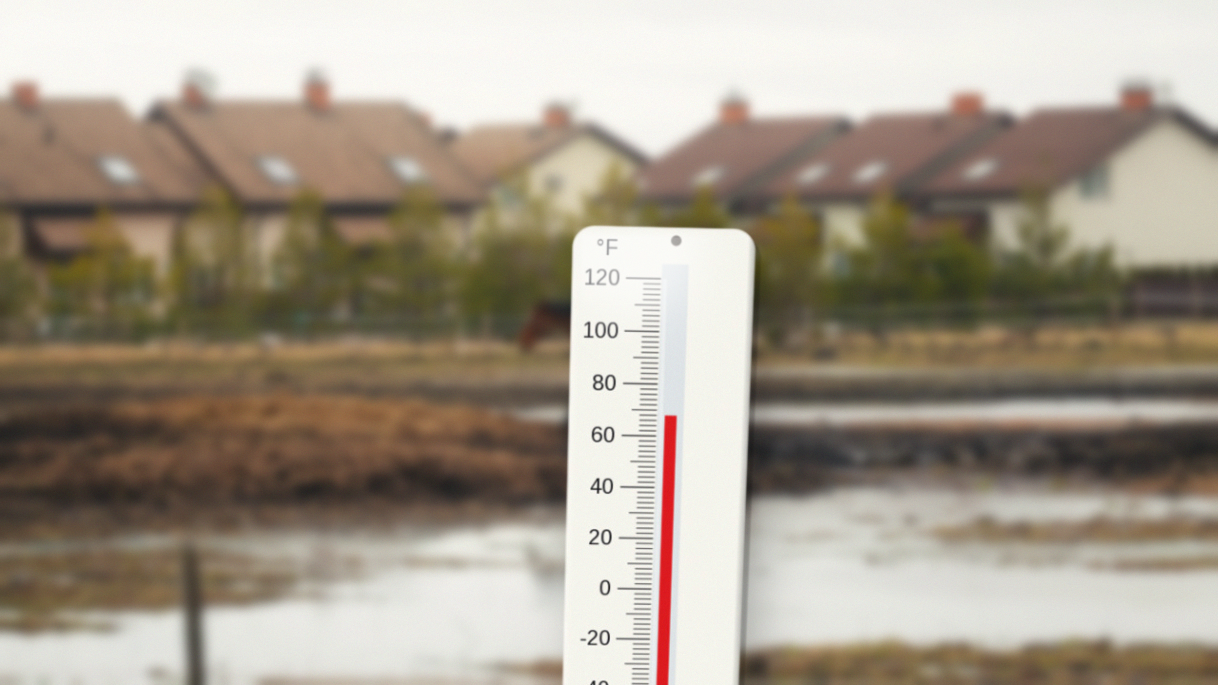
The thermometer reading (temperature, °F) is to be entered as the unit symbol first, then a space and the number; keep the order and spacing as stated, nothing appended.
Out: °F 68
